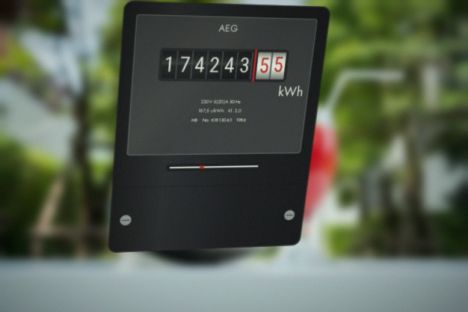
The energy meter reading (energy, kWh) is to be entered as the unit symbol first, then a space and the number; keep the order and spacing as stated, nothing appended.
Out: kWh 174243.55
